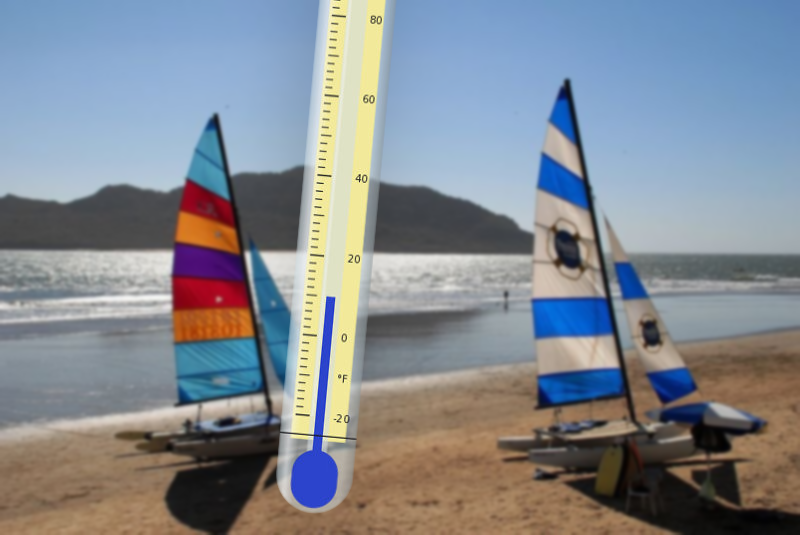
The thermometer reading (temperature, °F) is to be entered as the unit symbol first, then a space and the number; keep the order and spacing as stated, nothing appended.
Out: °F 10
